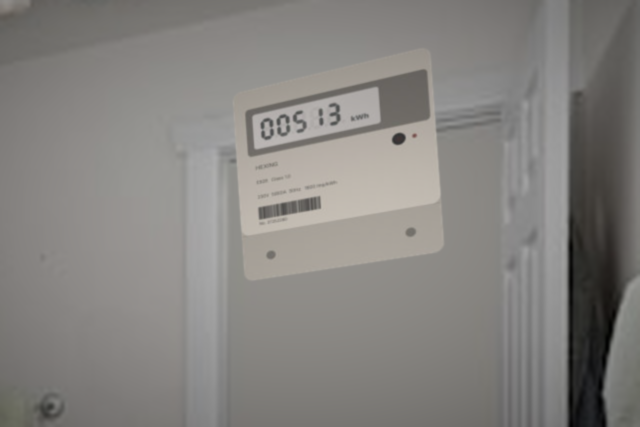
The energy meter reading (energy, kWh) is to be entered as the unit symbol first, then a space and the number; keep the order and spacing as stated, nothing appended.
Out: kWh 513
